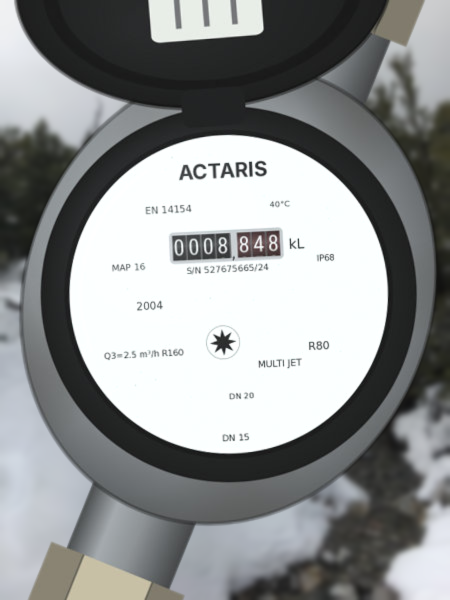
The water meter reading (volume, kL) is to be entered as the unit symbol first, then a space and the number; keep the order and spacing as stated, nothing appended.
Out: kL 8.848
